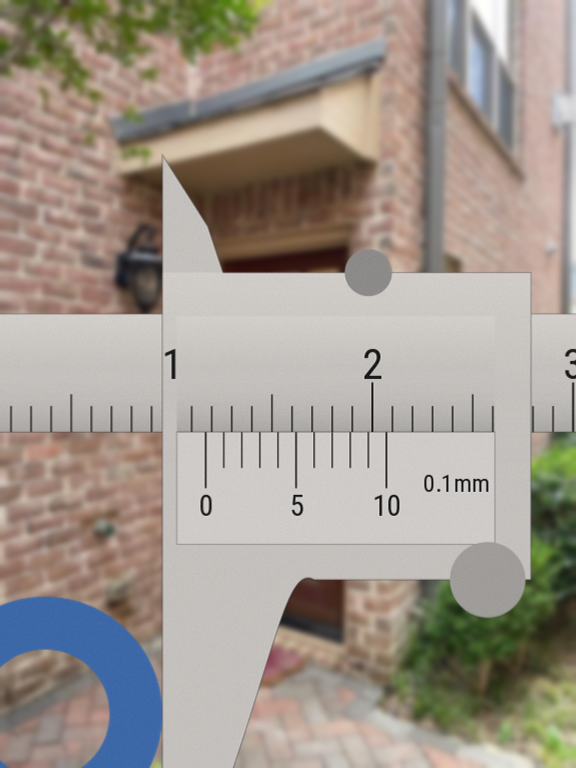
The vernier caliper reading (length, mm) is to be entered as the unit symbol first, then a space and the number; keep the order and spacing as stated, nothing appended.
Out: mm 11.7
